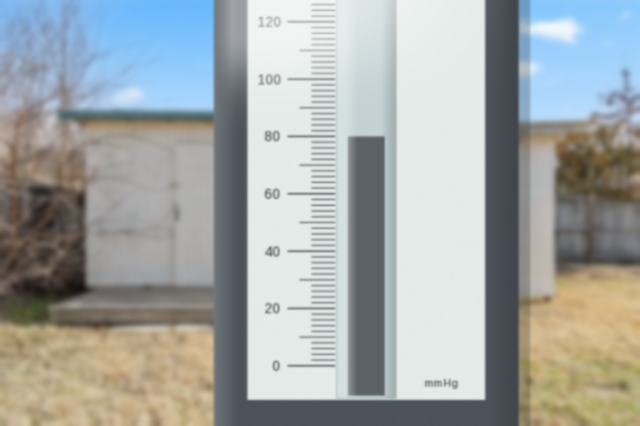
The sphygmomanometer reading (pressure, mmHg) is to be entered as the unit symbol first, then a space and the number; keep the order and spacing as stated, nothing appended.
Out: mmHg 80
